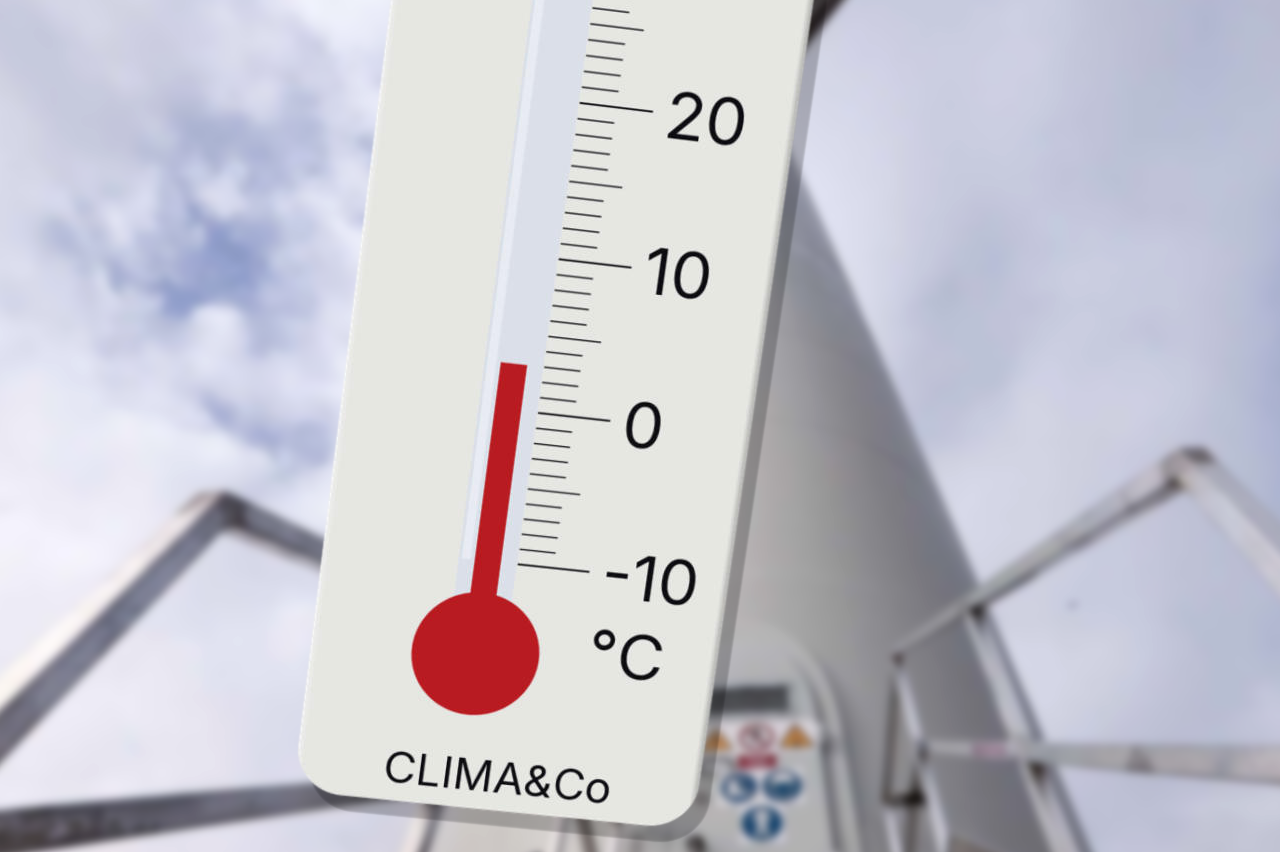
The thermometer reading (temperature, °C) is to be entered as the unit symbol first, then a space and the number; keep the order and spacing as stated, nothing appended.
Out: °C 3
